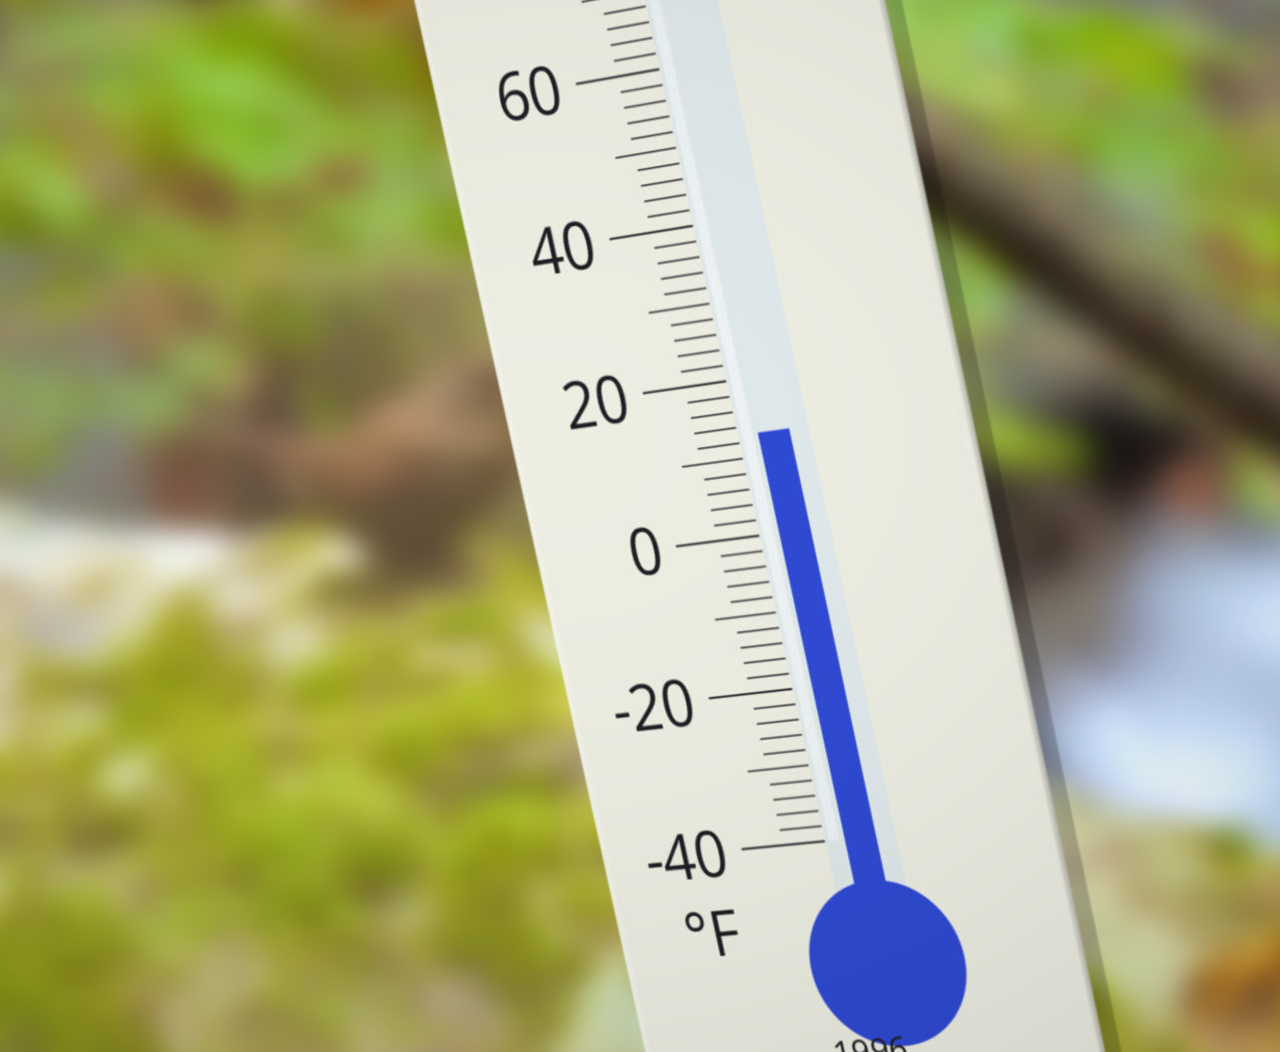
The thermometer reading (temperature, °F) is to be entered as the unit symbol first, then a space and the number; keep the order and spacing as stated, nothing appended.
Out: °F 13
